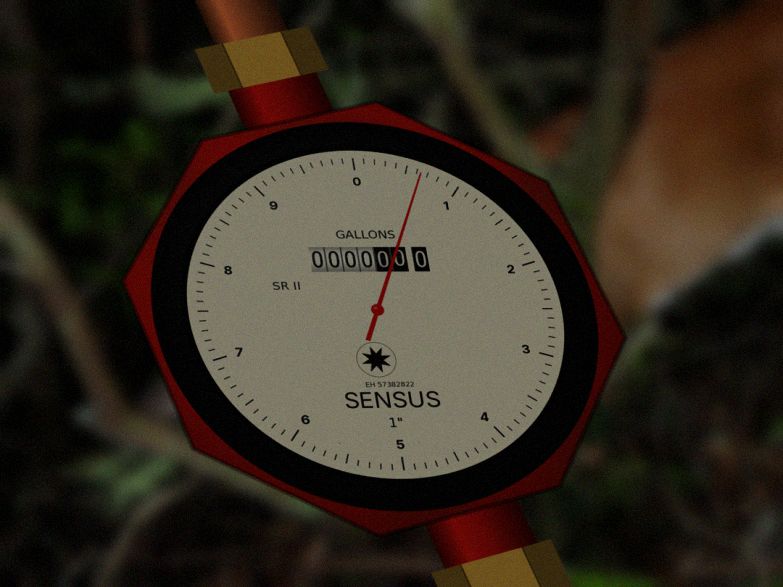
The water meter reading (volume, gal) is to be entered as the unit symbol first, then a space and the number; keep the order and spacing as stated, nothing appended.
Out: gal 0.6
